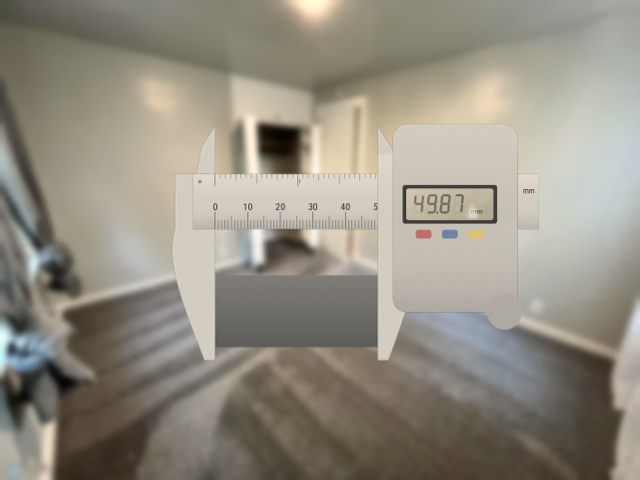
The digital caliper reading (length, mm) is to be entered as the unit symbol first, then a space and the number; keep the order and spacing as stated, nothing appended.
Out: mm 49.87
